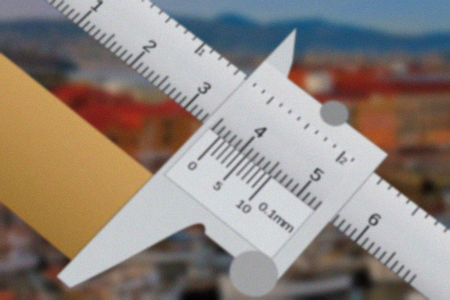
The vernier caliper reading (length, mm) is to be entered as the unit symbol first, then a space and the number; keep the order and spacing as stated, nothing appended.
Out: mm 36.5
